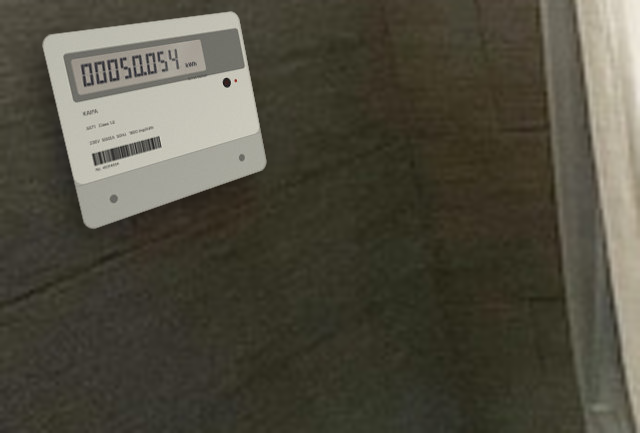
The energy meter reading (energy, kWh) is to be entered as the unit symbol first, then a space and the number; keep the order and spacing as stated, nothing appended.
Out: kWh 50.054
